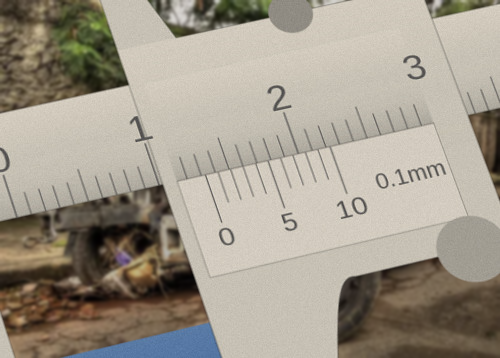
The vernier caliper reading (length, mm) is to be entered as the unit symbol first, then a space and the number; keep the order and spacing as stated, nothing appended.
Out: mm 13.3
